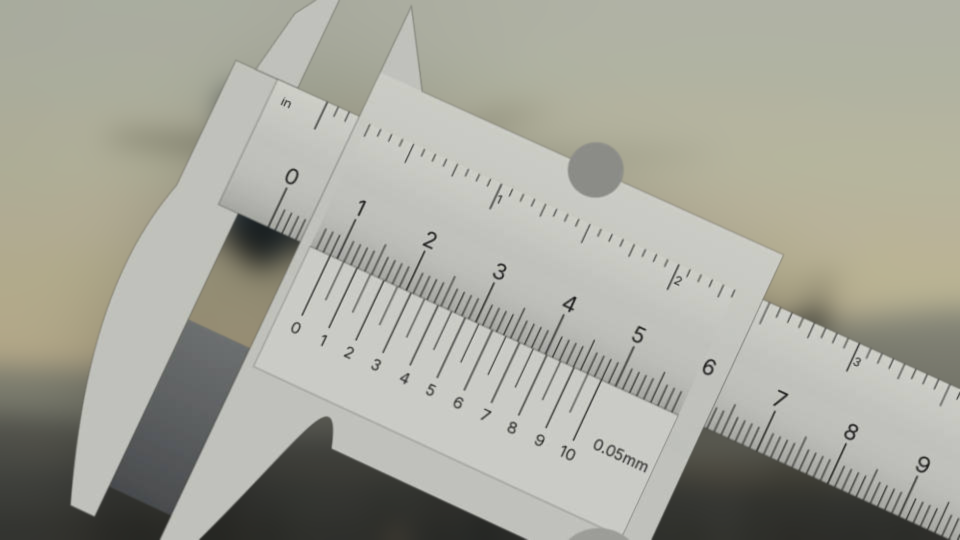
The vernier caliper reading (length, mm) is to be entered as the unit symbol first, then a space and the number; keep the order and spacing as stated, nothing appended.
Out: mm 9.0
